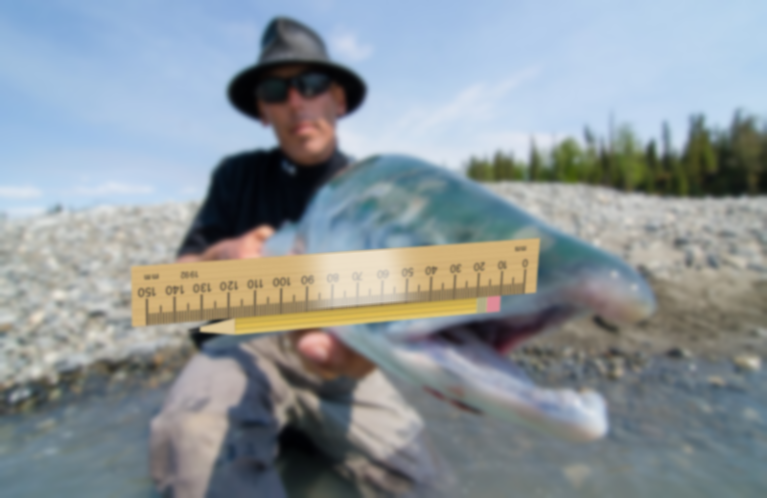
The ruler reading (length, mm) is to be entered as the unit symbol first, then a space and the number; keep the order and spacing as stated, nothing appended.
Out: mm 125
